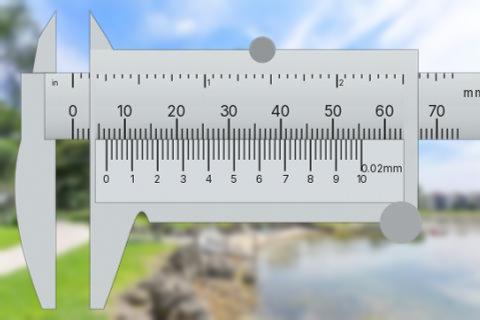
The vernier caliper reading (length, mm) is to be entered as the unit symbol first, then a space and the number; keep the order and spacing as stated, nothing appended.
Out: mm 6.5
